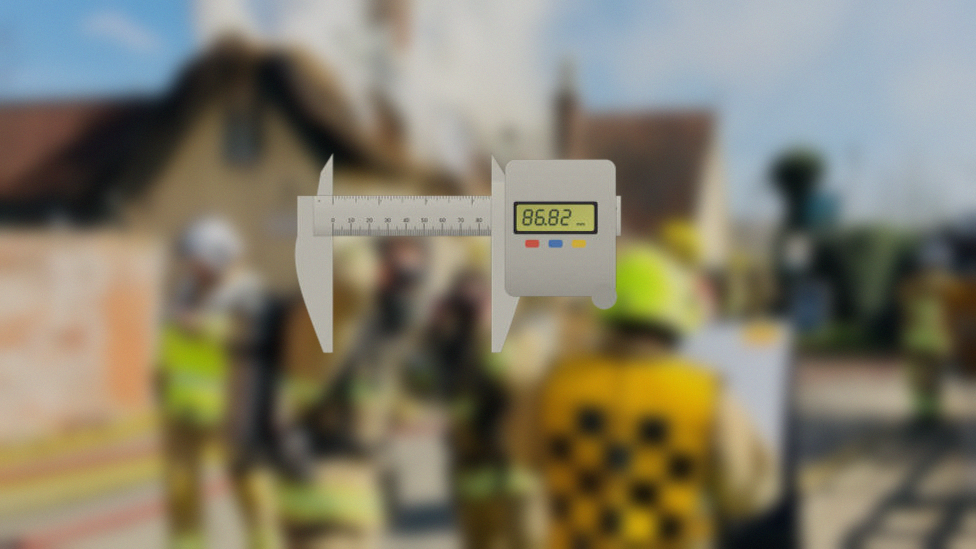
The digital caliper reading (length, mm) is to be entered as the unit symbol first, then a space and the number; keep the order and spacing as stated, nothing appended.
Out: mm 86.82
